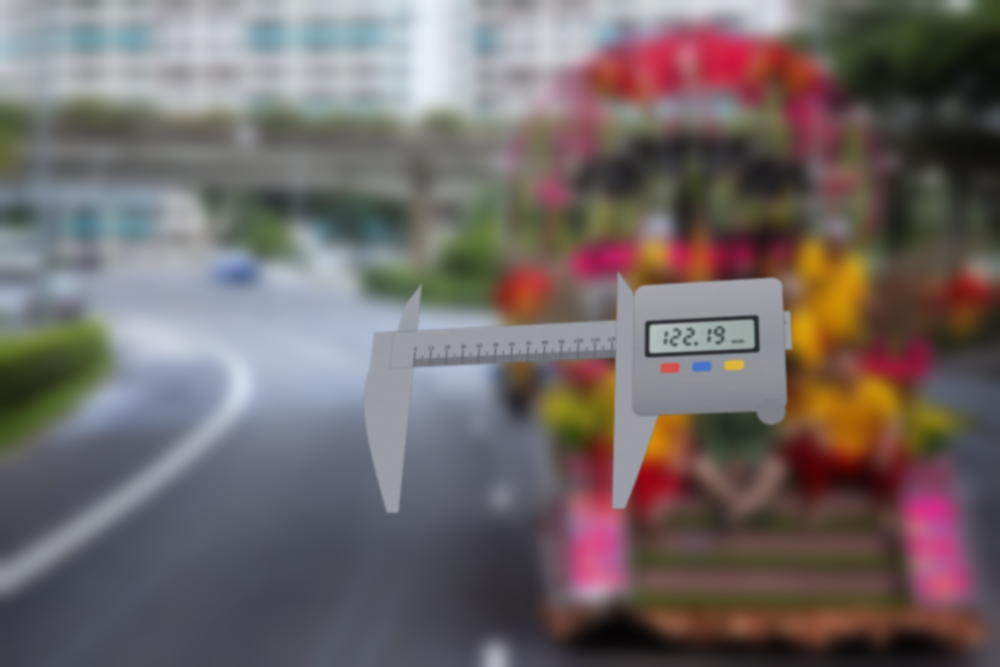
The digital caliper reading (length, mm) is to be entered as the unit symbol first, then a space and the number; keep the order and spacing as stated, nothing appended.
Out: mm 122.19
